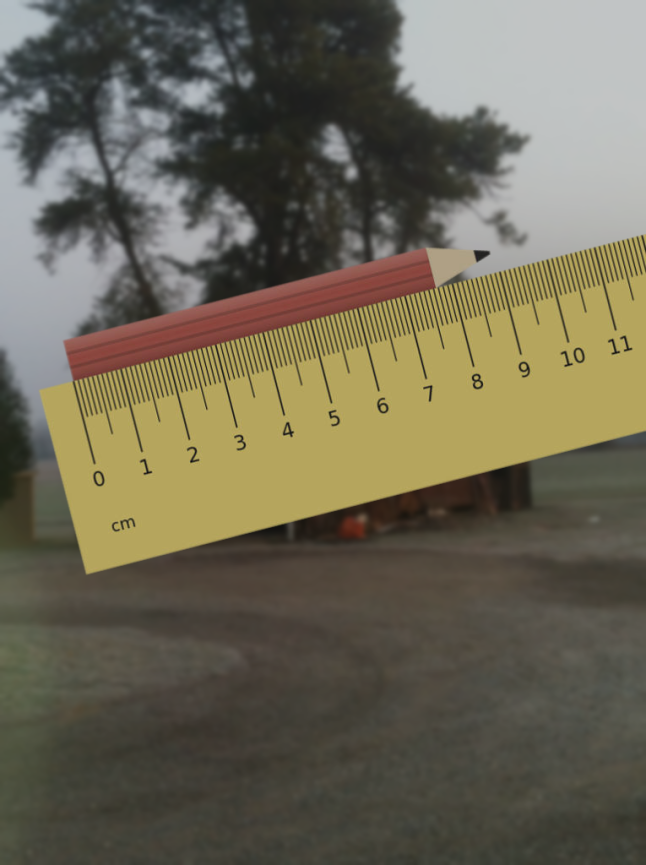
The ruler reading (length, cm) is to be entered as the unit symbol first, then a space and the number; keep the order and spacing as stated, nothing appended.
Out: cm 8.9
